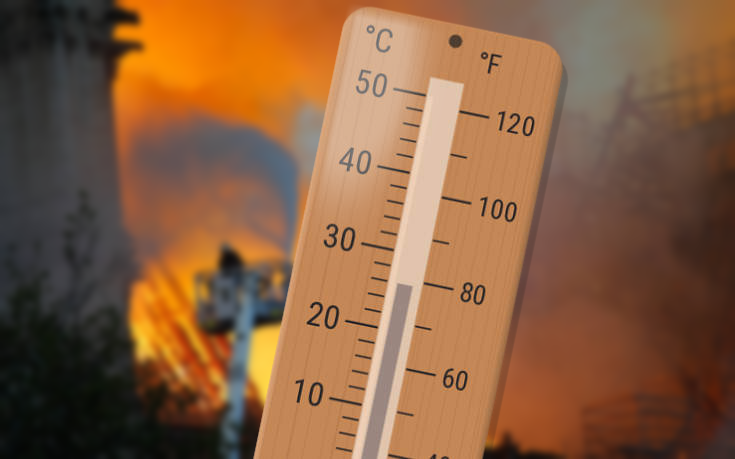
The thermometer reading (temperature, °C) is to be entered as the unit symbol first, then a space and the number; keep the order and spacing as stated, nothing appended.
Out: °C 26
